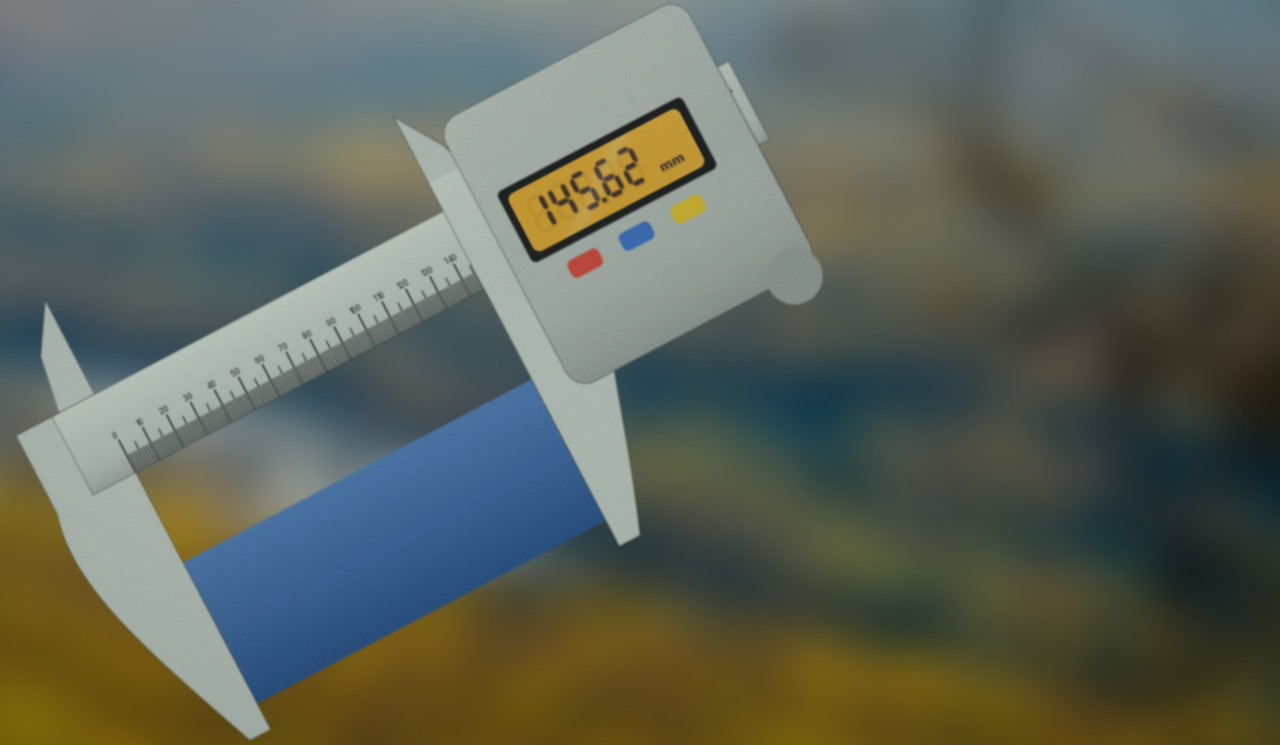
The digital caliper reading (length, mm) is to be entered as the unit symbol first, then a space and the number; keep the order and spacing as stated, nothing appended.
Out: mm 145.62
